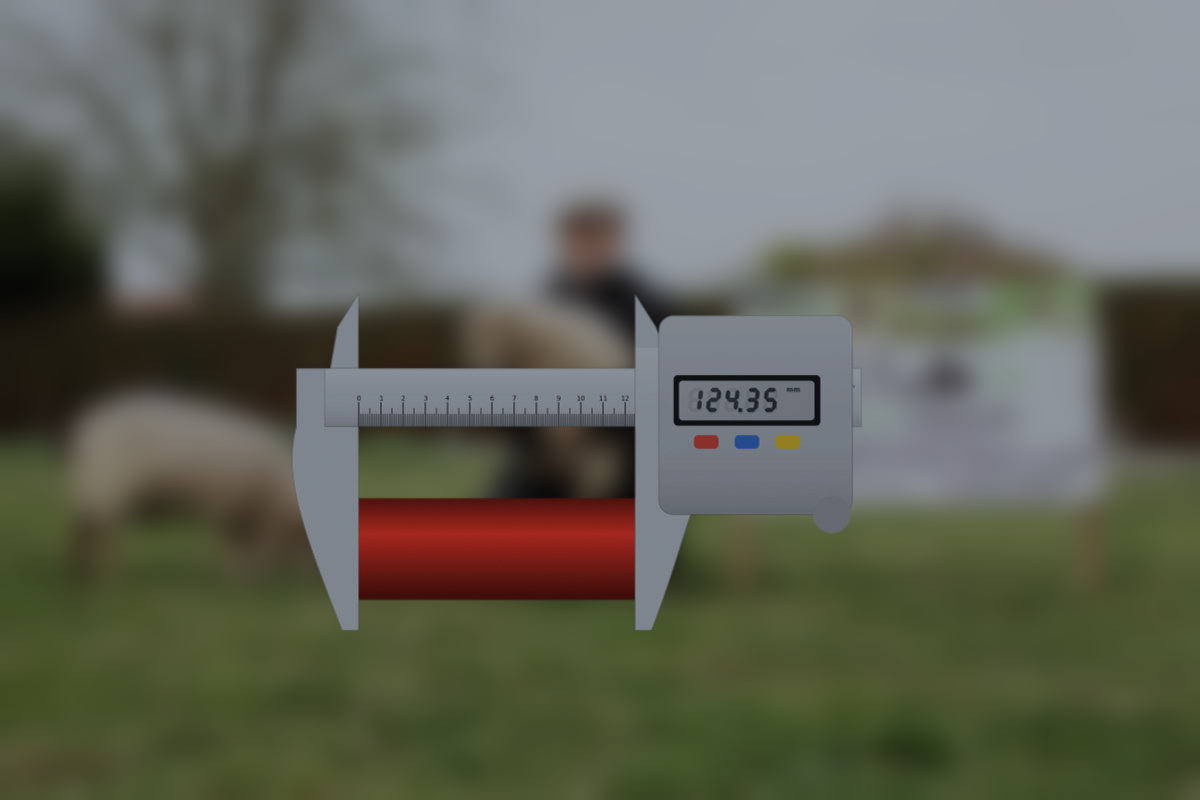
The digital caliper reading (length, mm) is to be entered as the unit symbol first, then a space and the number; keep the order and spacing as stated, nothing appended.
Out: mm 124.35
